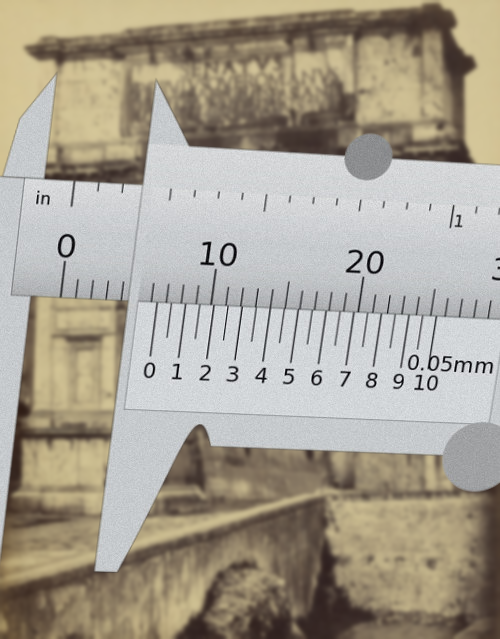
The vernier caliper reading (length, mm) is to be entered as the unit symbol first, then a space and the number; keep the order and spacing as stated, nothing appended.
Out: mm 6.4
